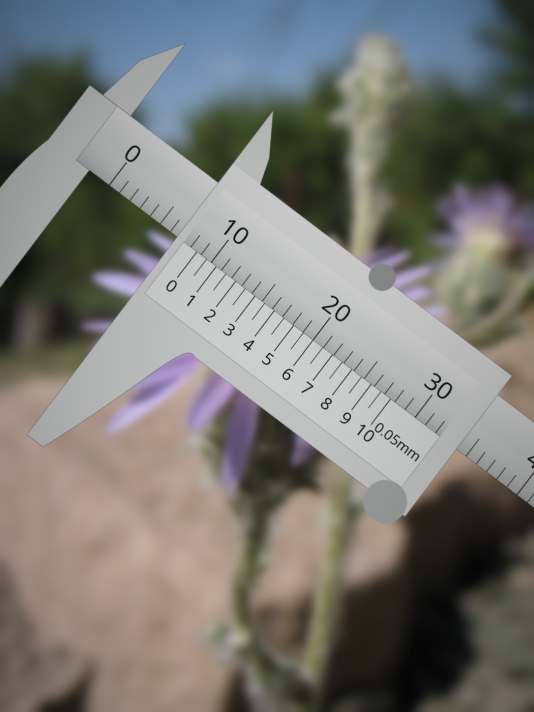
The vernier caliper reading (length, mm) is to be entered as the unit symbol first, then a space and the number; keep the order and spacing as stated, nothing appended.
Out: mm 8.6
